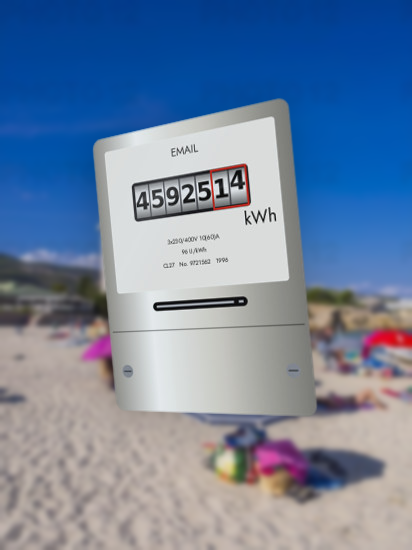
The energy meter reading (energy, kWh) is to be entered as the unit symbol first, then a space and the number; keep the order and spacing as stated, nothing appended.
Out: kWh 45925.14
